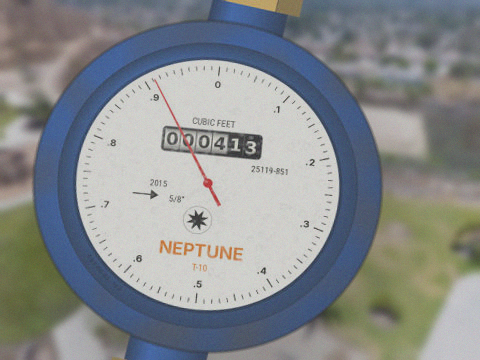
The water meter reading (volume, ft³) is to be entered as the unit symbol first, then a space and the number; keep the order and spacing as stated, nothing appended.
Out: ft³ 412.91
